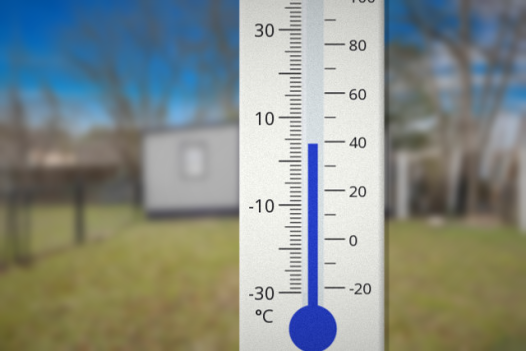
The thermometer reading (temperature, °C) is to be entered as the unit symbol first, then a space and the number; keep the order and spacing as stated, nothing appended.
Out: °C 4
